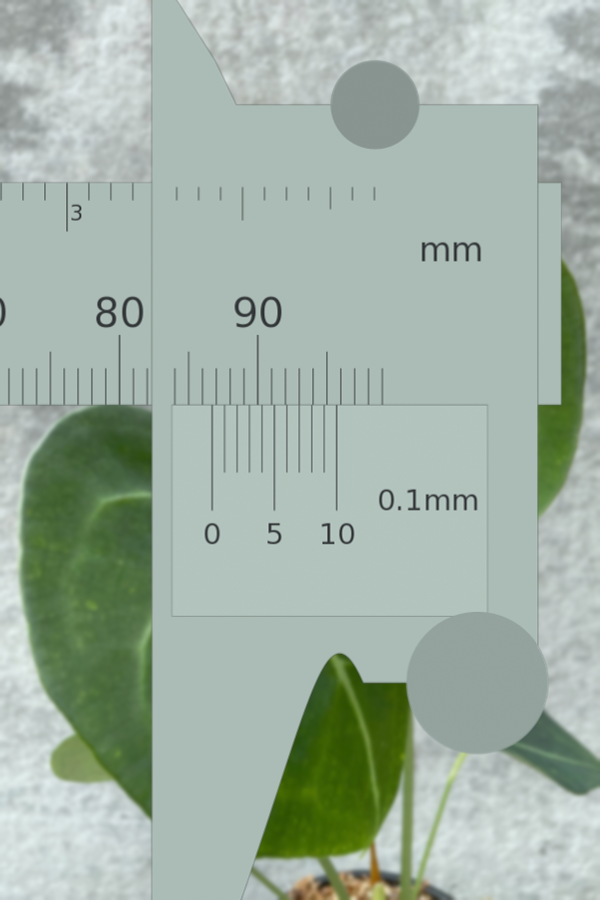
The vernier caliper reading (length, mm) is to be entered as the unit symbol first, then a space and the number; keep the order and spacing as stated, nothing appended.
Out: mm 86.7
